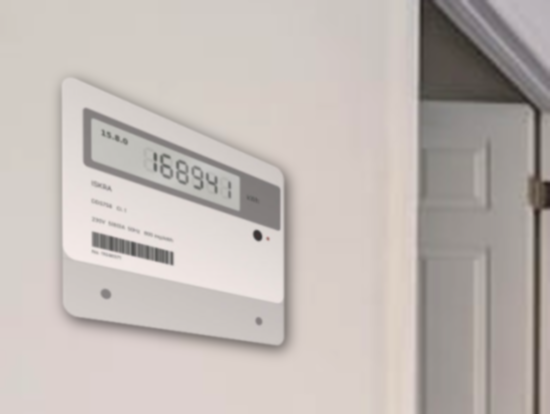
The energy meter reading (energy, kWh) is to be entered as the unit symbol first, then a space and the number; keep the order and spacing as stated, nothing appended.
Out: kWh 168941
